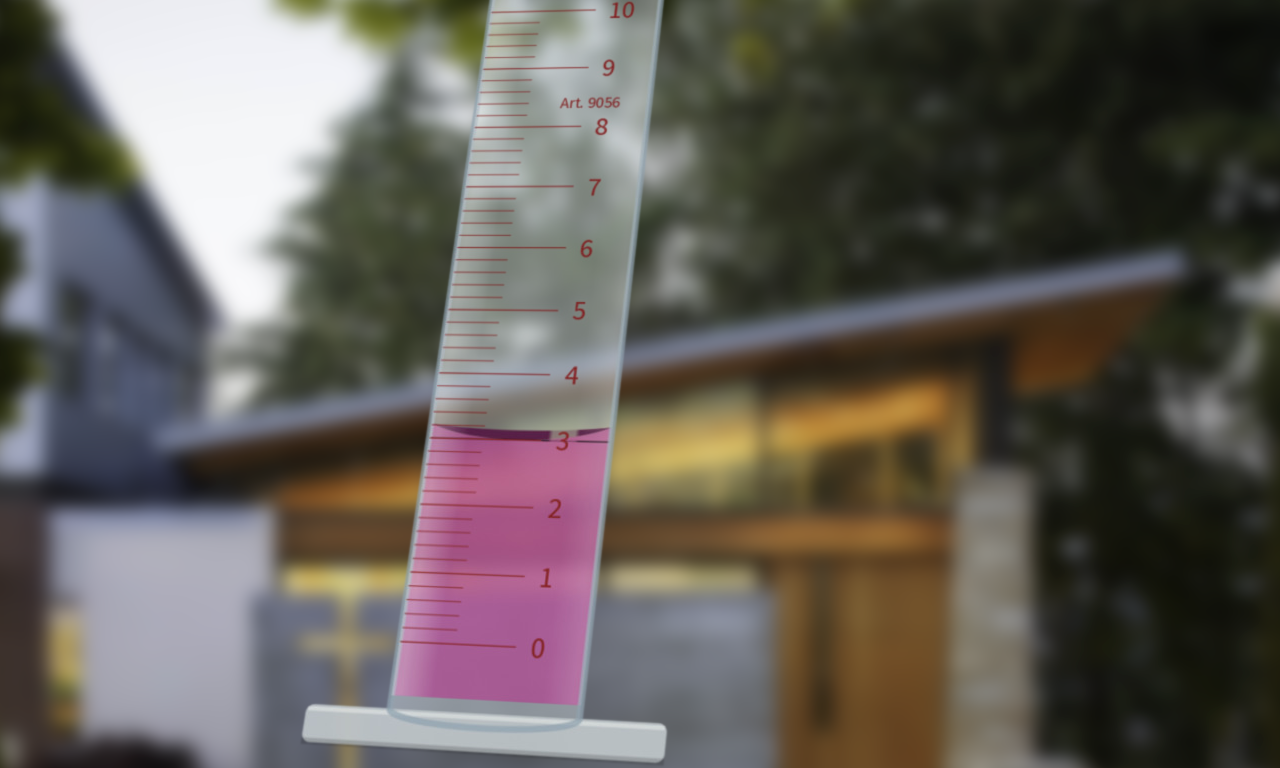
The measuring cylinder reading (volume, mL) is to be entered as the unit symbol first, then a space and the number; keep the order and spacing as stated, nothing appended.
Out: mL 3
